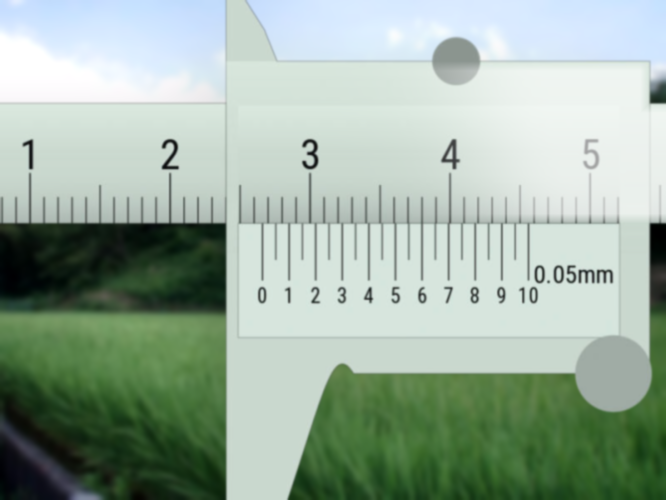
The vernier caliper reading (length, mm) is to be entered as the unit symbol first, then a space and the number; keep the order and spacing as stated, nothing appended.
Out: mm 26.6
